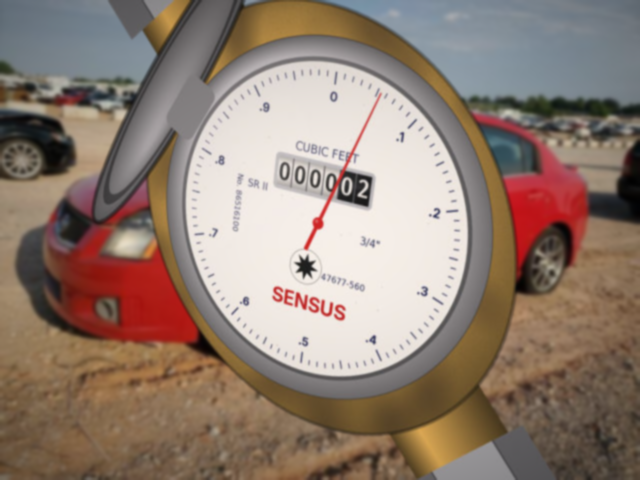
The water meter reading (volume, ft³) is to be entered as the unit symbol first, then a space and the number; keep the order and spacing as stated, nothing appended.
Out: ft³ 2.05
